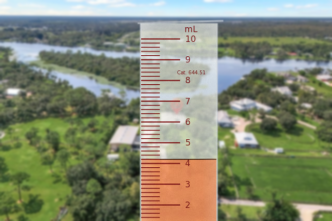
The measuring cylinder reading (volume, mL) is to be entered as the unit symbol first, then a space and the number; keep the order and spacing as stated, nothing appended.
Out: mL 4.2
